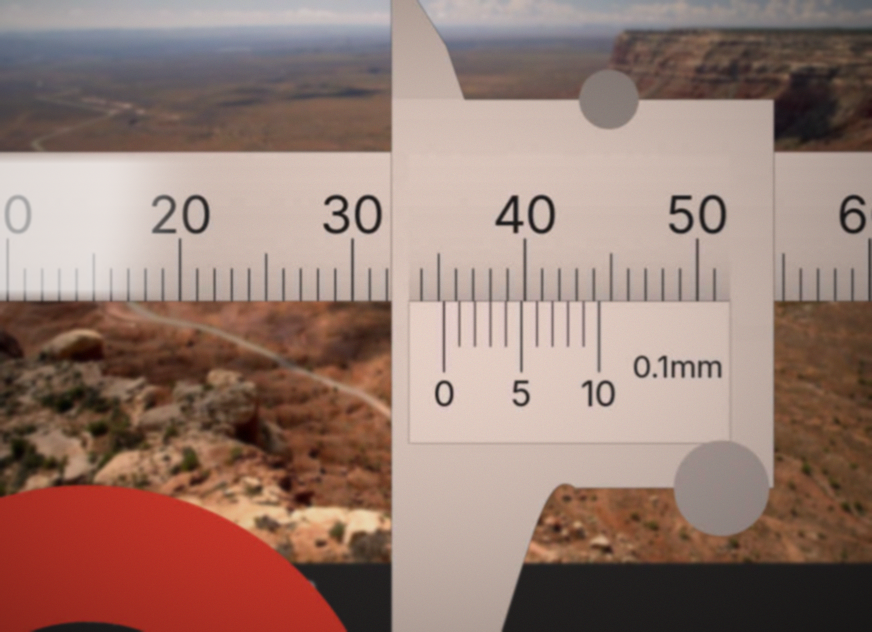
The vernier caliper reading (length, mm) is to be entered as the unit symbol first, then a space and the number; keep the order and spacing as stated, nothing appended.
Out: mm 35.3
